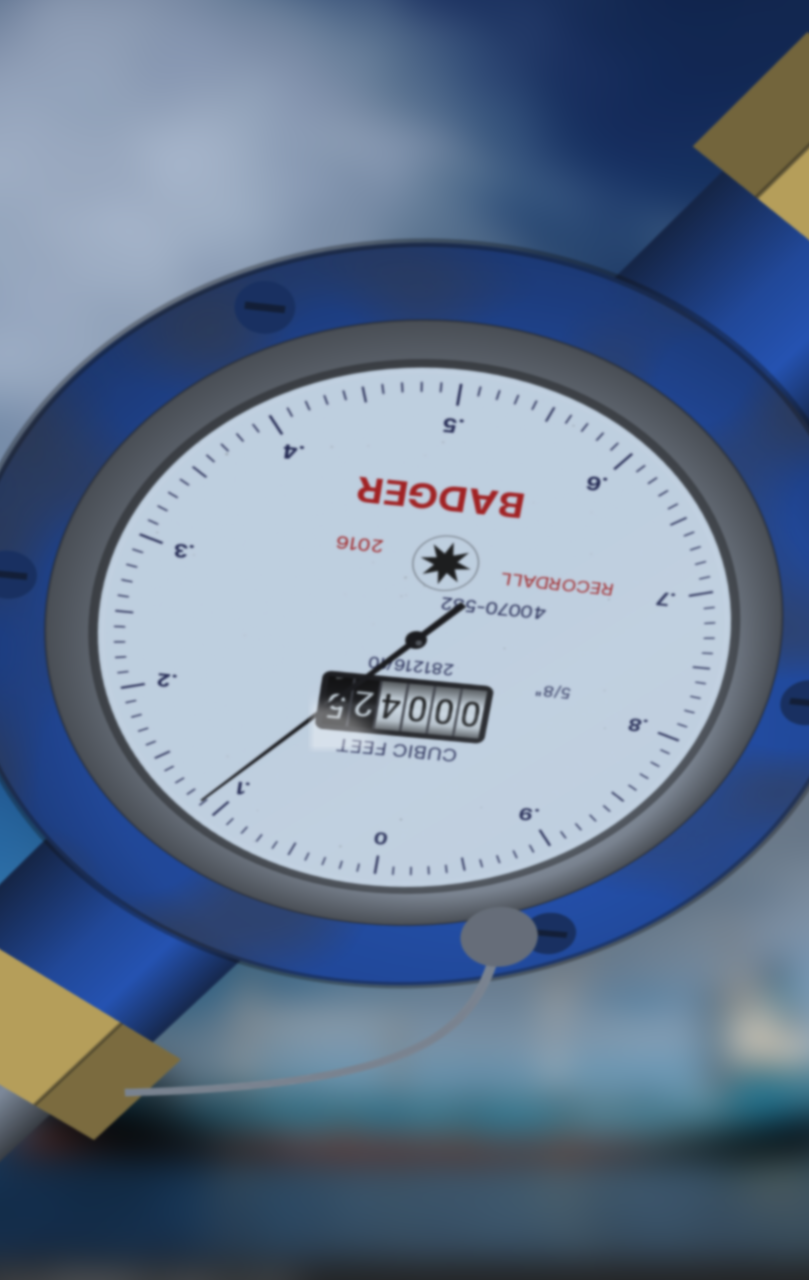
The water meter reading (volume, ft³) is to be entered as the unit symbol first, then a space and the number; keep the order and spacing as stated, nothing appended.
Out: ft³ 425.11
